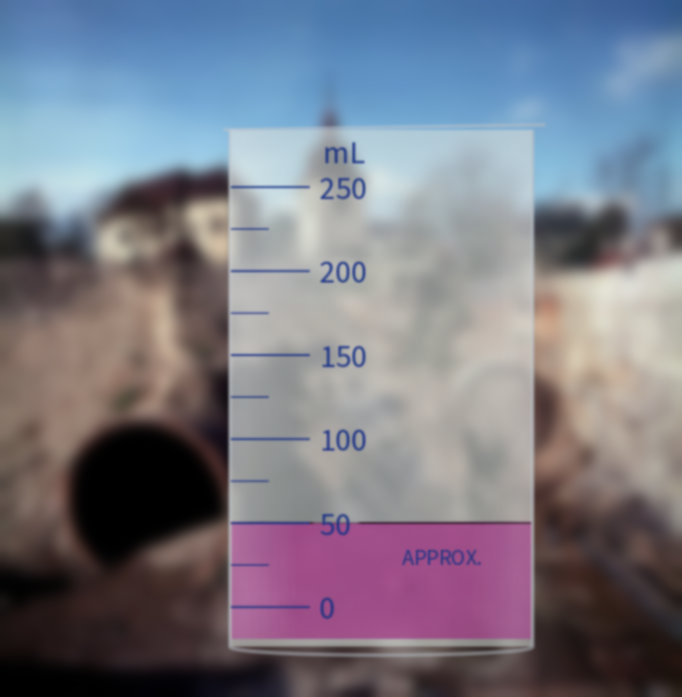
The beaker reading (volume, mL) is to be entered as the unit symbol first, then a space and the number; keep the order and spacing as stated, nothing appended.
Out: mL 50
